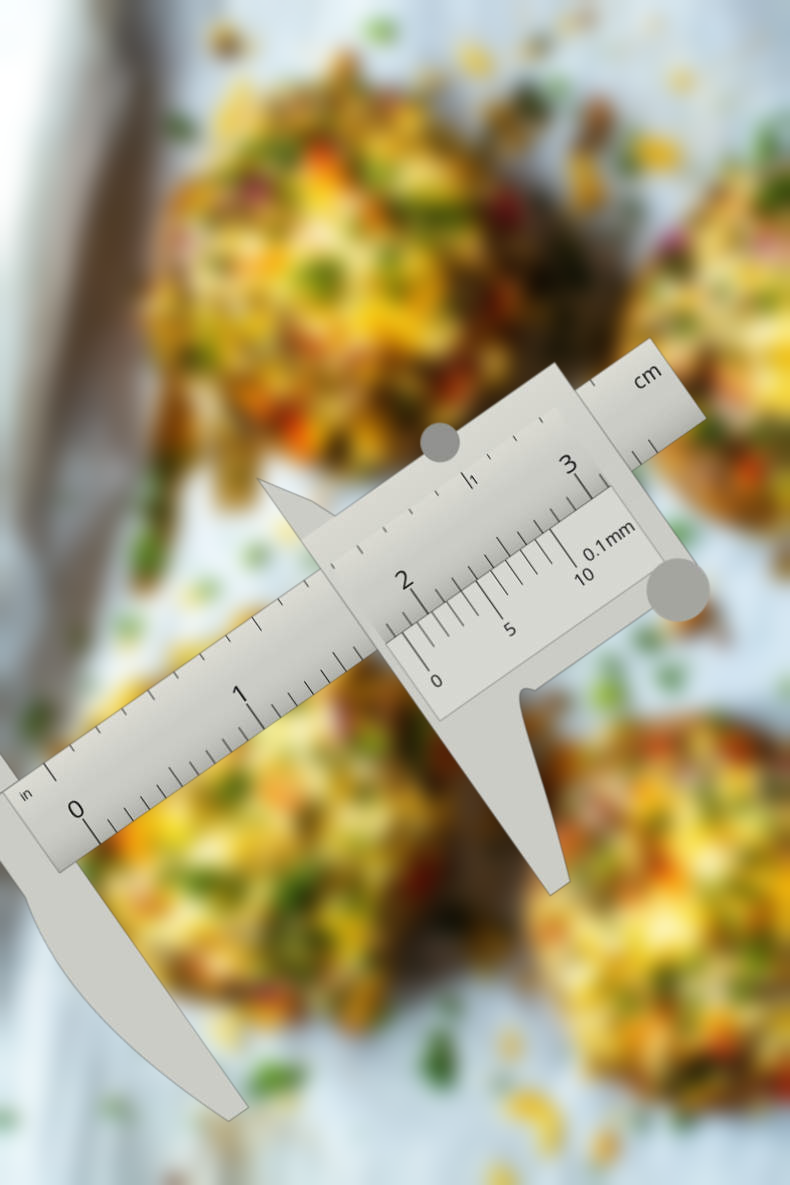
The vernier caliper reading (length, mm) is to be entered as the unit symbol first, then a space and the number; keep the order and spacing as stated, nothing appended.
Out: mm 18.4
